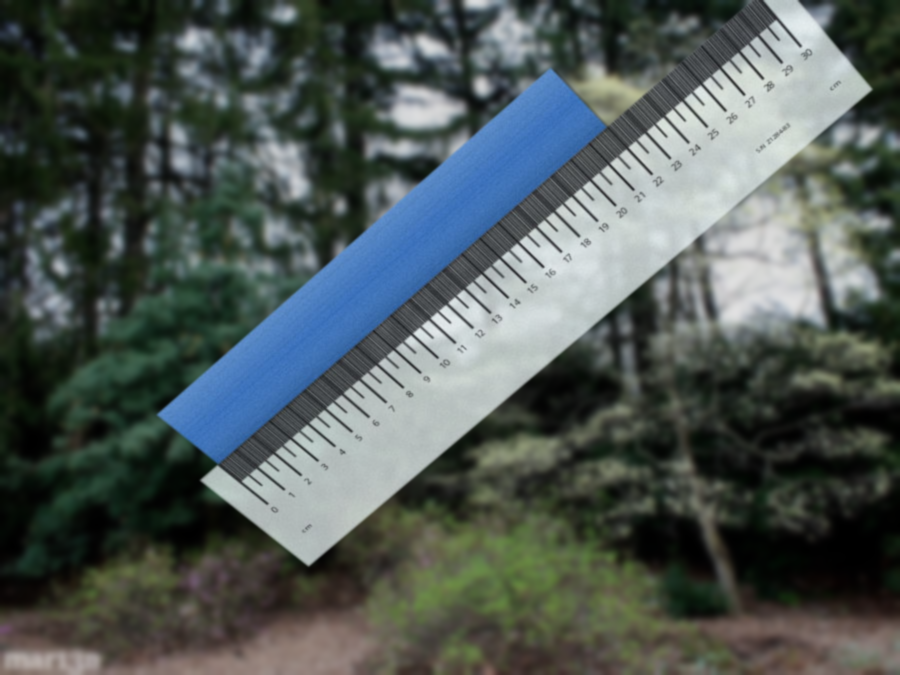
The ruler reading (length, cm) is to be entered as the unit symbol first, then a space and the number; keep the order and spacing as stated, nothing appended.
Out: cm 22
